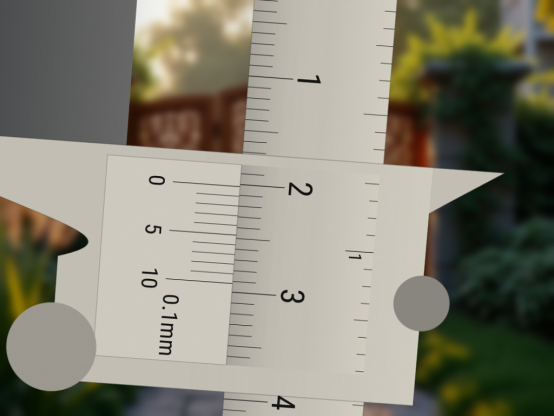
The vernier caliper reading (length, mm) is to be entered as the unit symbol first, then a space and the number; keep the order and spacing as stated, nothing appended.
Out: mm 20.2
